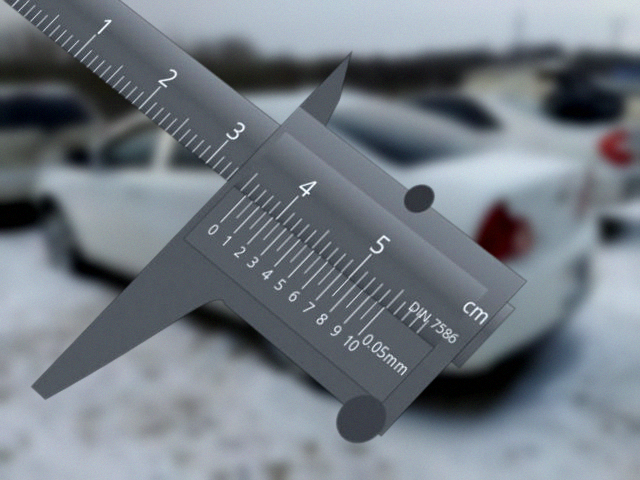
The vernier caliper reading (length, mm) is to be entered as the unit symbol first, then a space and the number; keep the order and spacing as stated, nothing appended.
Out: mm 35.8
